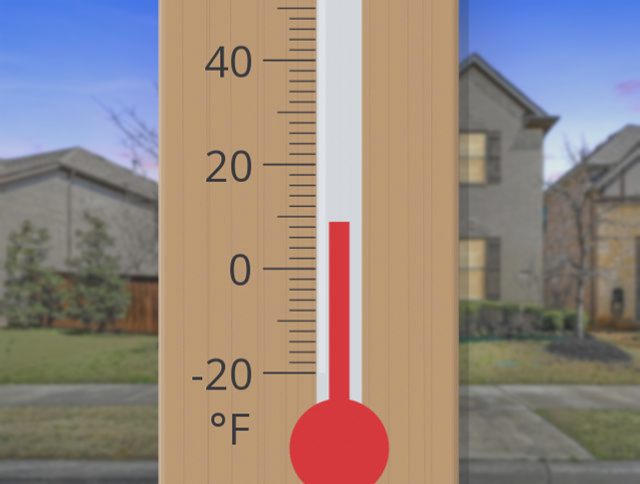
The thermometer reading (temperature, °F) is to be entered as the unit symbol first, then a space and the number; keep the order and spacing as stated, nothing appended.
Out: °F 9
